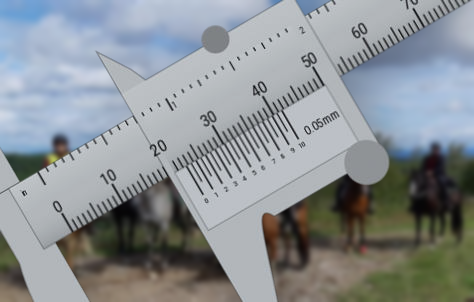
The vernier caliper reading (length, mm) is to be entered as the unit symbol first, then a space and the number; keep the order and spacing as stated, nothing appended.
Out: mm 22.6
